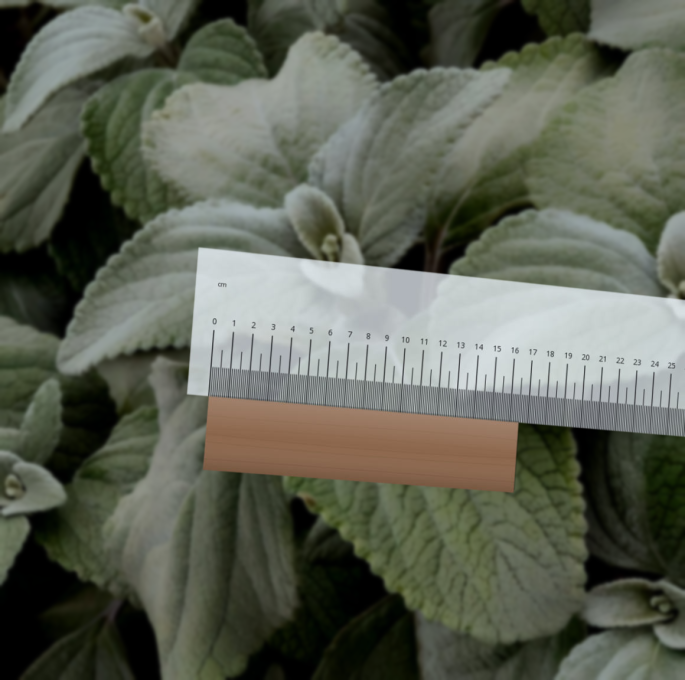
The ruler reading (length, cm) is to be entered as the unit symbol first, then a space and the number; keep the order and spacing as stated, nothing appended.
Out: cm 16.5
